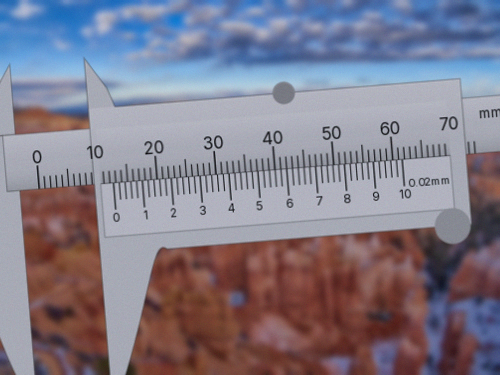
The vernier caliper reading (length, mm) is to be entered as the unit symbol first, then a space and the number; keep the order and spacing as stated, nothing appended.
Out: mm 12.6
